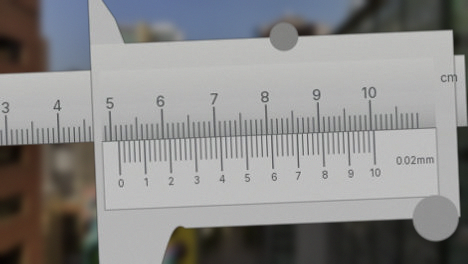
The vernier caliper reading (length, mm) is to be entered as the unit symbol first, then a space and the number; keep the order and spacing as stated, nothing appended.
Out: mm 51.5
